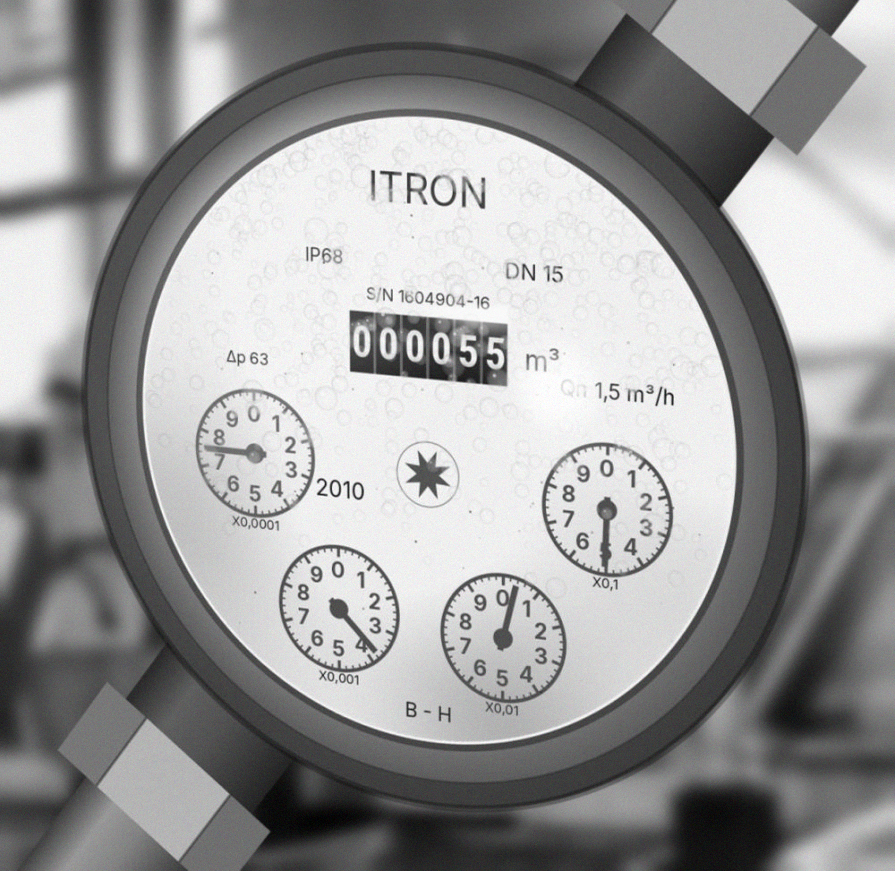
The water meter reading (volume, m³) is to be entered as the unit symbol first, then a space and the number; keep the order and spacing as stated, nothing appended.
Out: m³ 55.5037
